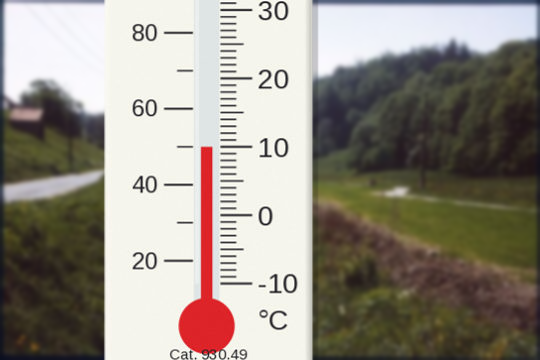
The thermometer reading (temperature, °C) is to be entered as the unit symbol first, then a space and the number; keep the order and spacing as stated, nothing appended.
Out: °C 10
